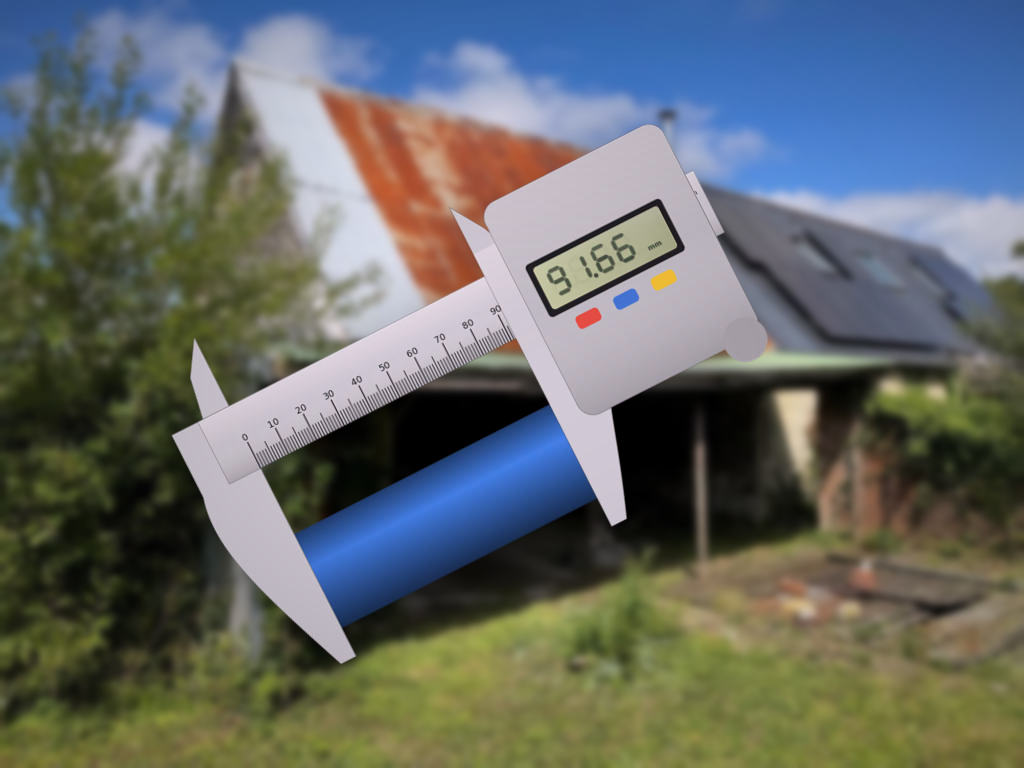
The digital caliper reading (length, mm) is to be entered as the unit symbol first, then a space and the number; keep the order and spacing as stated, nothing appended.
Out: mm 91.66
